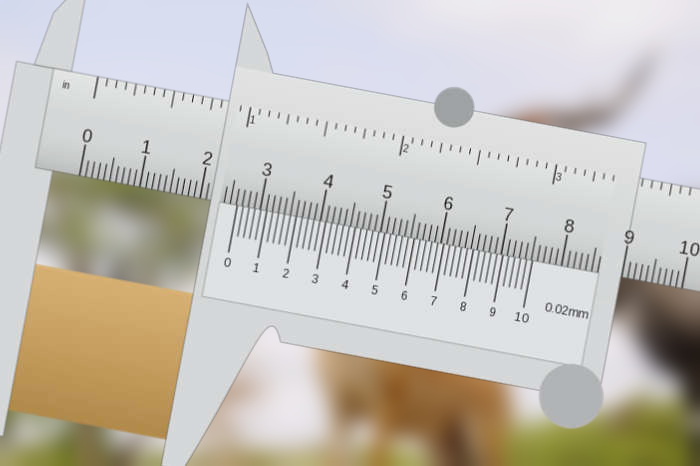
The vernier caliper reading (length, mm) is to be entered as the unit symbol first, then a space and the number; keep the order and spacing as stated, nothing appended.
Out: mm 26.2
